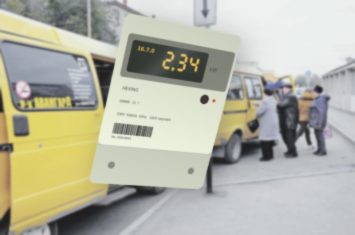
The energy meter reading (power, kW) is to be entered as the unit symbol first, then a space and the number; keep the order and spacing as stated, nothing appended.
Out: kW 2.34
